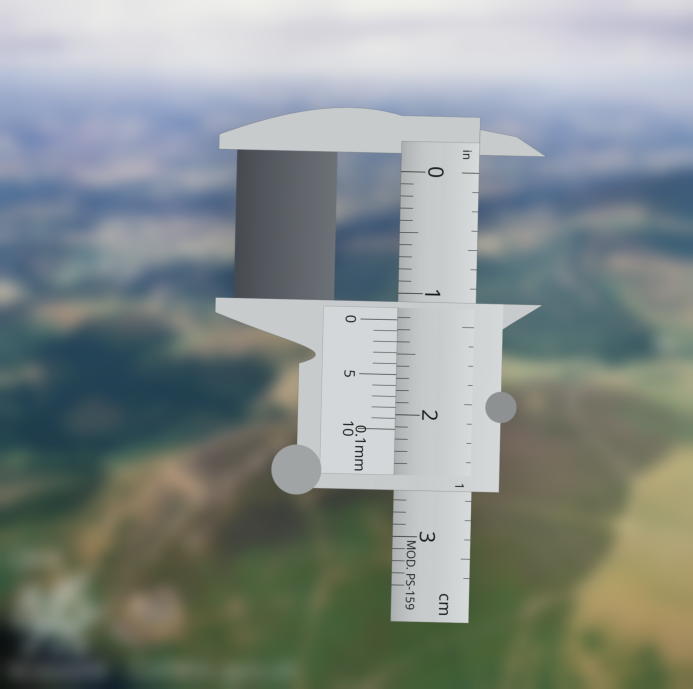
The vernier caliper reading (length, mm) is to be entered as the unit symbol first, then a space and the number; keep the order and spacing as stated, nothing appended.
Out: mm 12.2
